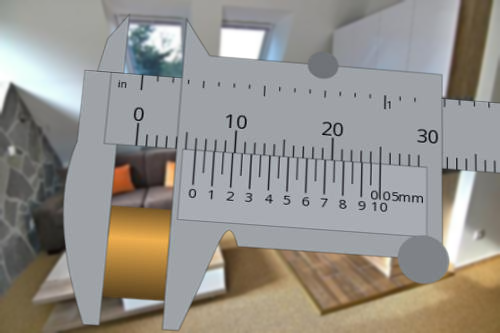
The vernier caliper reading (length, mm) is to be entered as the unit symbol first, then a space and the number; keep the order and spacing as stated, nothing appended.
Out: mm 6.0
